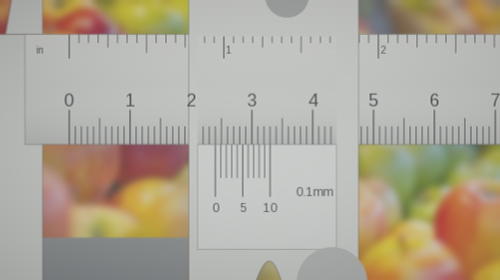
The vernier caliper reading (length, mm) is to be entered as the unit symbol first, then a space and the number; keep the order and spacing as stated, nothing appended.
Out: mm 24.0
